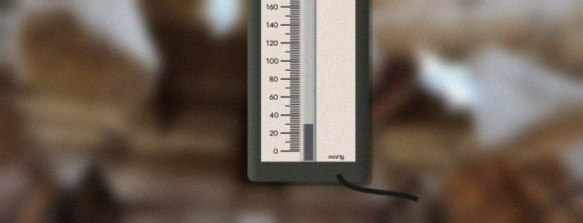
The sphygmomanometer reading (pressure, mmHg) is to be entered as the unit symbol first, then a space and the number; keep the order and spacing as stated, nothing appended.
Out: mmHg 30
